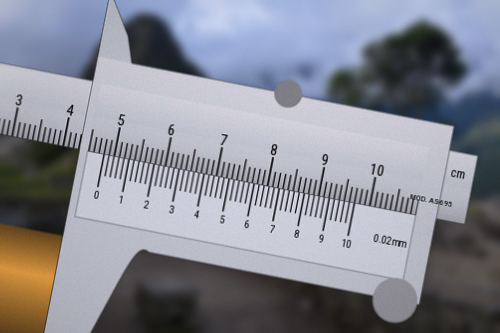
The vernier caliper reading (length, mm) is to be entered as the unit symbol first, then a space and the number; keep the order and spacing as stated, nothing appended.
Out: mm 48.0
